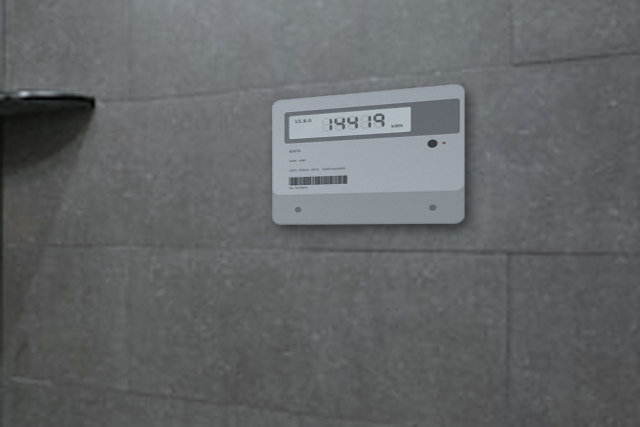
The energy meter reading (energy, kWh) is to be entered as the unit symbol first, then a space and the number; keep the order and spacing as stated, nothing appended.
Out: kWh 14419
